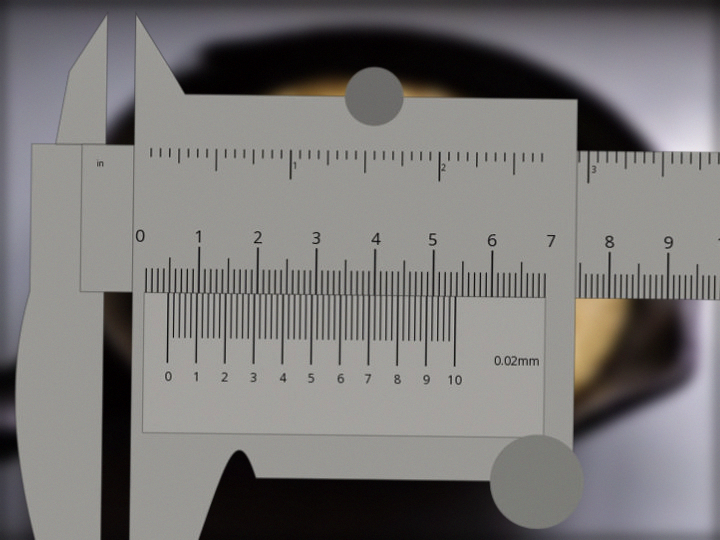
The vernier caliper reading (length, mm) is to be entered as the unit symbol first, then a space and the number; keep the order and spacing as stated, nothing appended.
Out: mm 4.8
